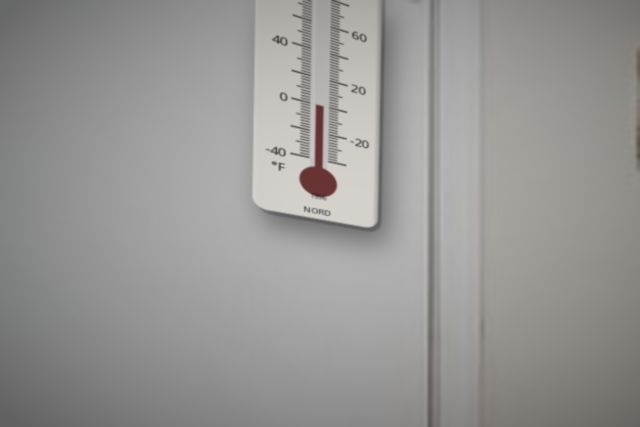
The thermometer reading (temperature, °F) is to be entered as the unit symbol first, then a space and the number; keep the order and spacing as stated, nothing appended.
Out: °F 0
